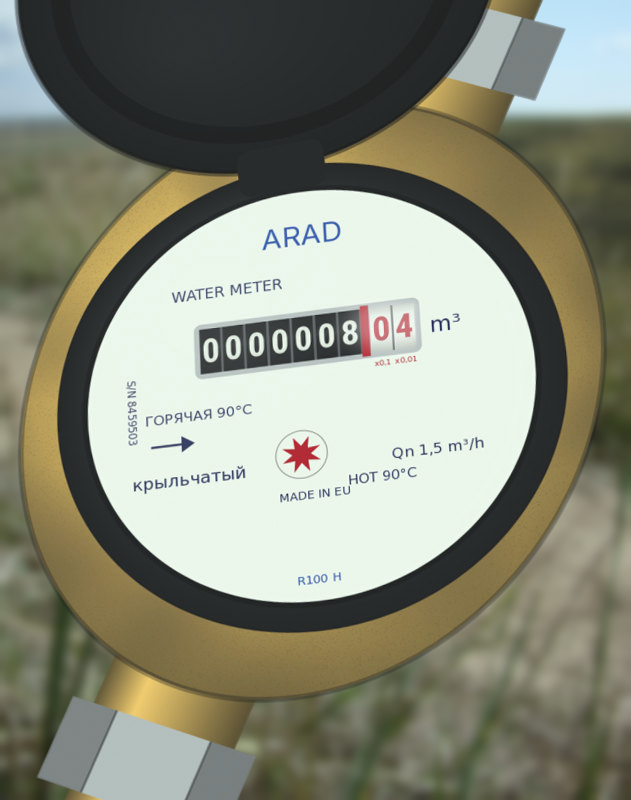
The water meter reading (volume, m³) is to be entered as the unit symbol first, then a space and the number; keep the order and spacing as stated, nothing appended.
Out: m³ 8.04
